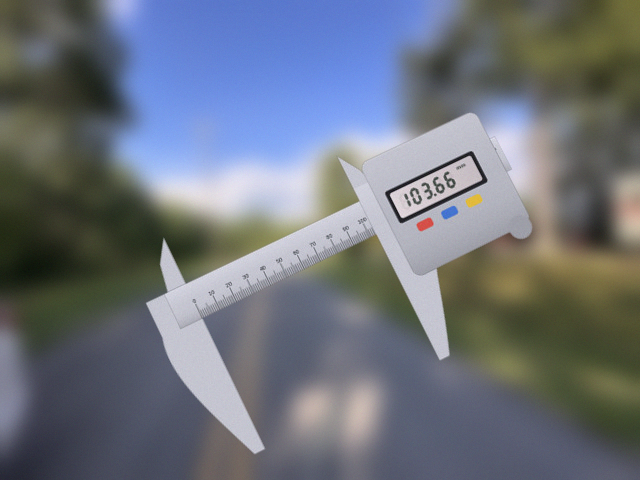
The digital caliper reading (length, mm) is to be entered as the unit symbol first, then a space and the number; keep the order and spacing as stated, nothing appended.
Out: mm 103.66
